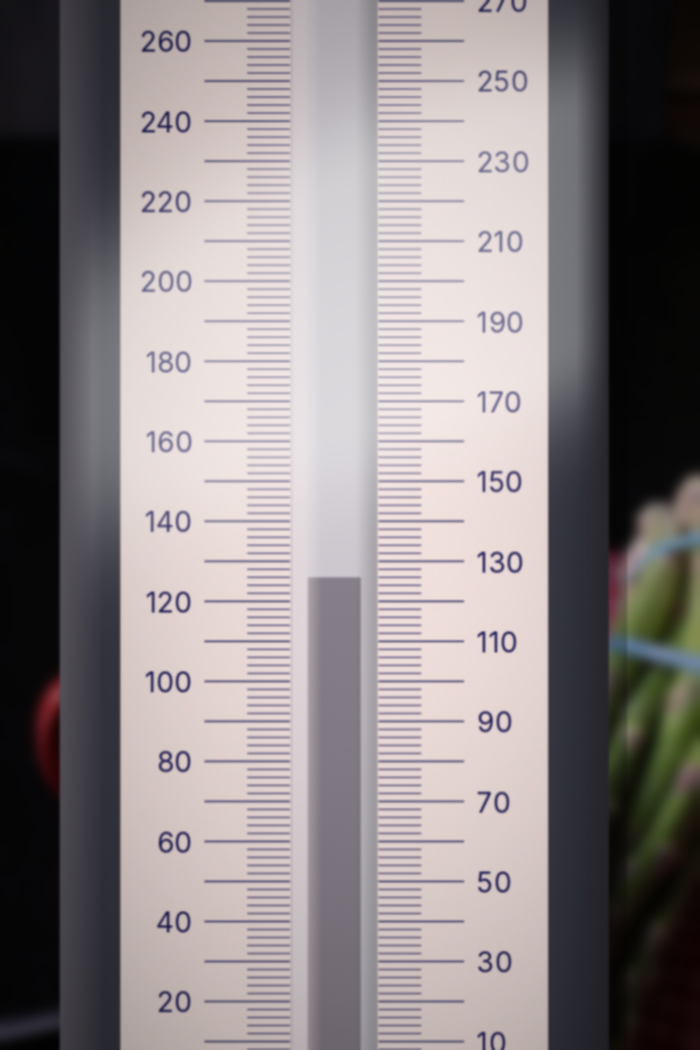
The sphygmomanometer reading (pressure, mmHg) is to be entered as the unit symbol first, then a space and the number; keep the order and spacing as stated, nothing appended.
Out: mmHg 126
